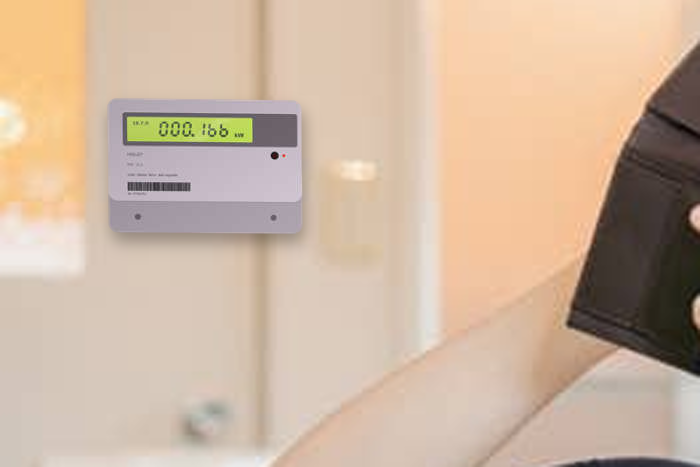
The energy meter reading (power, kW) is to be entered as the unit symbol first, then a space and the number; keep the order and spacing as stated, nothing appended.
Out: kW 0.166
